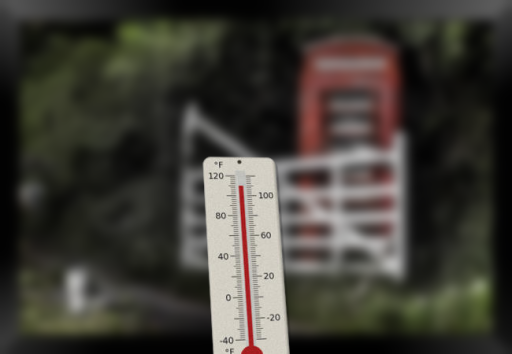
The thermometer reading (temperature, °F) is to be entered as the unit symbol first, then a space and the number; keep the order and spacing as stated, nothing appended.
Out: °F 110
